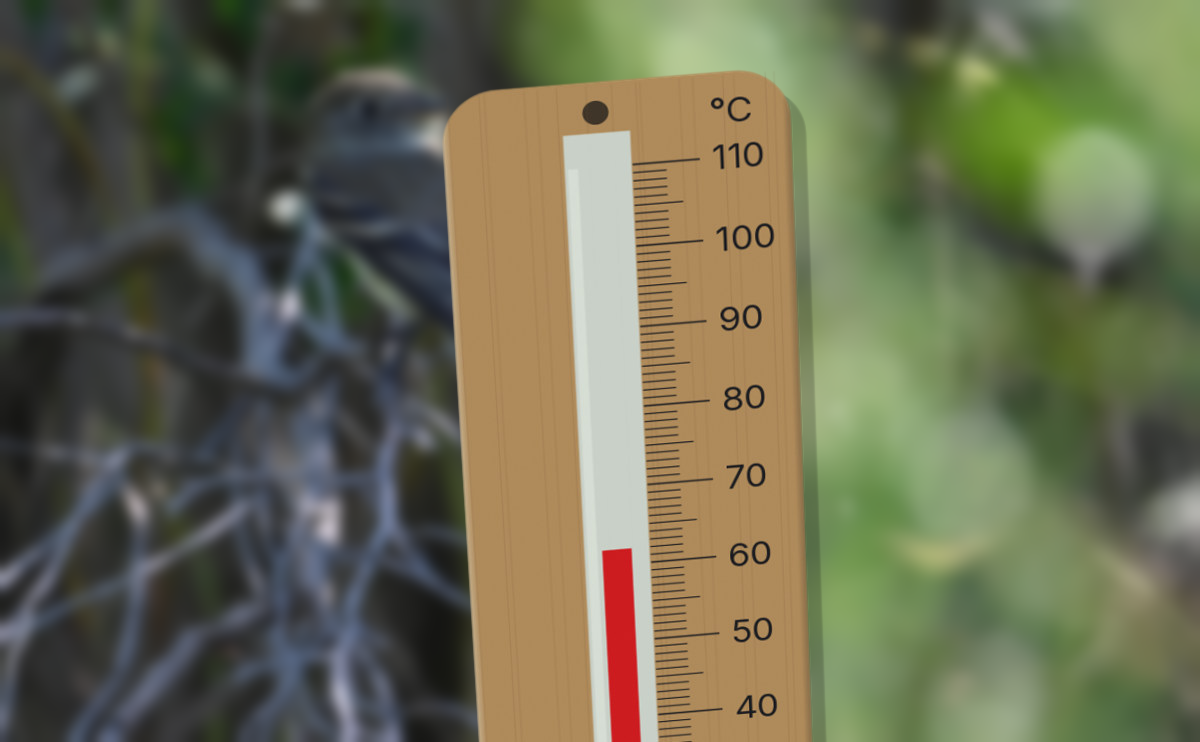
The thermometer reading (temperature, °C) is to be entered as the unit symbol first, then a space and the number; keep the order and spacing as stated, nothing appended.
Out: °C 62
